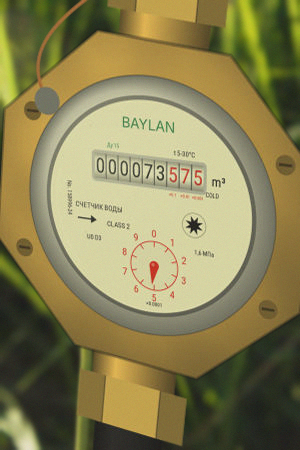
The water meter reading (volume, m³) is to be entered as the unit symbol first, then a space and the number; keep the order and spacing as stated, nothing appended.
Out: m³ 73.5755
